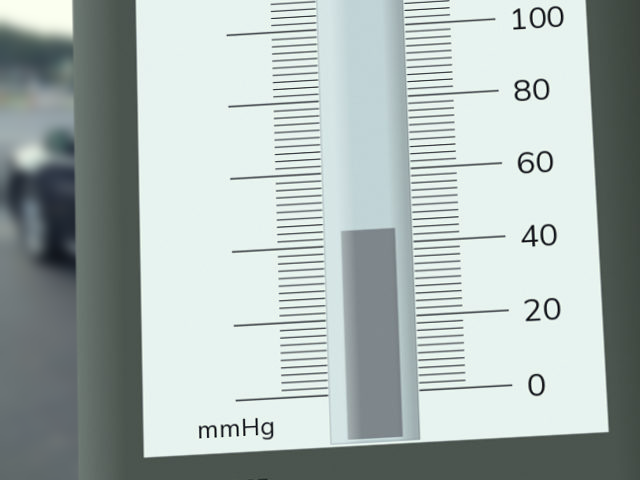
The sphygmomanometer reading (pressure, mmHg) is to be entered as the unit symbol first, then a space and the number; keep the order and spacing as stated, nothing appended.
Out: mmHg 44
